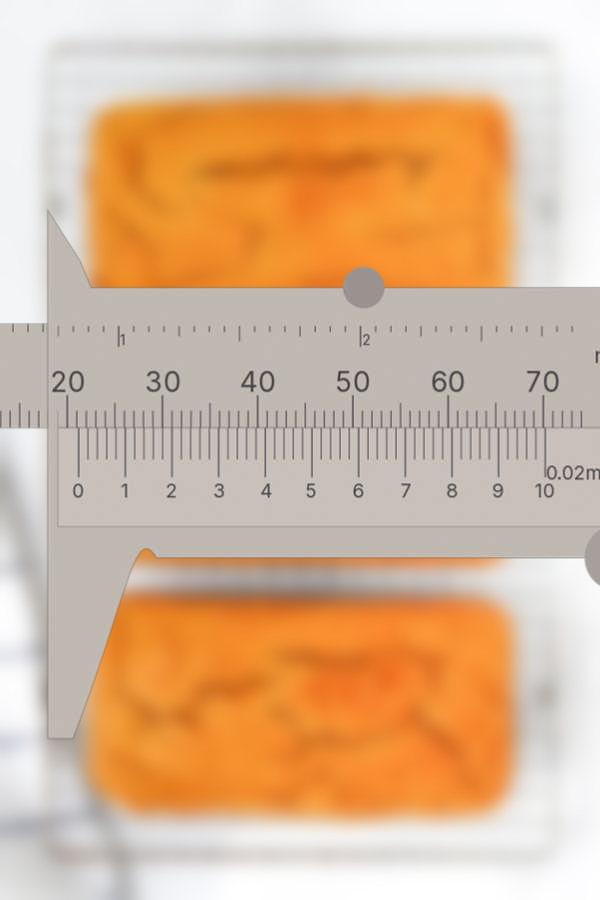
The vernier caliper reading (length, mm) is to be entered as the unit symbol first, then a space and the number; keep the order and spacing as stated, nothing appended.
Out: mm 21.2
